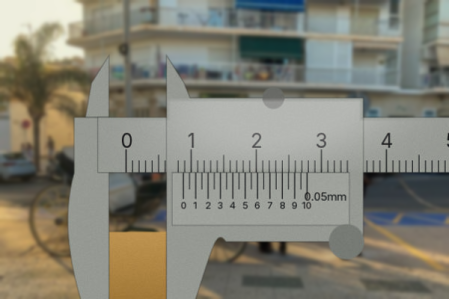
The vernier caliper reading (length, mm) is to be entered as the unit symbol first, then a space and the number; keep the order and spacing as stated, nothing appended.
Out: mm 8.8
